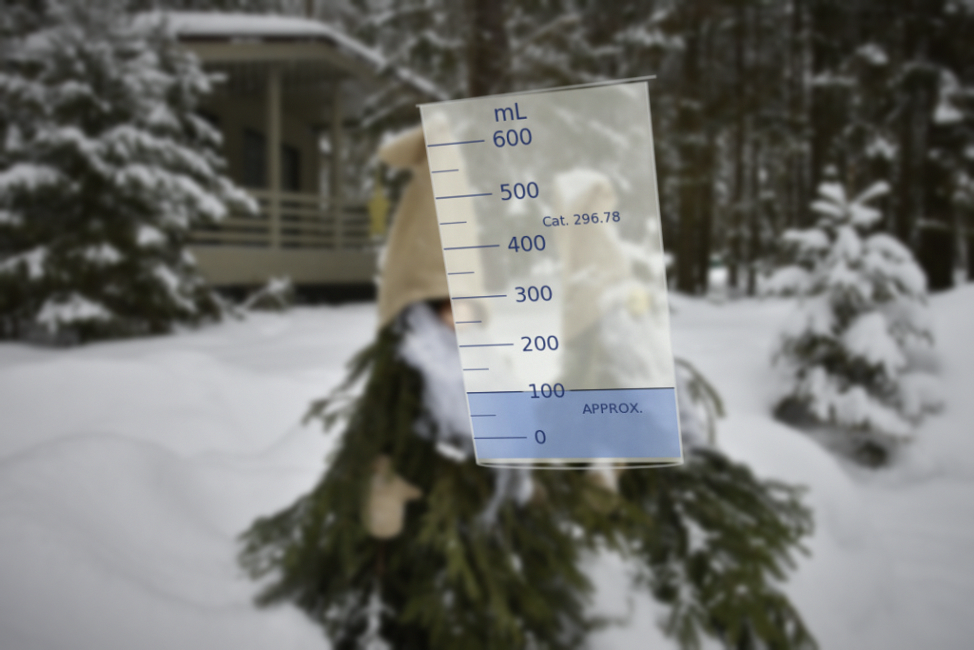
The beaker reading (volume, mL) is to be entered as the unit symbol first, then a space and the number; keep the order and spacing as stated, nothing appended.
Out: mL 100
